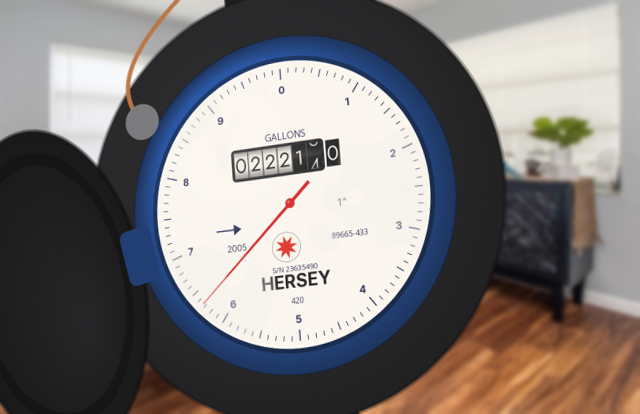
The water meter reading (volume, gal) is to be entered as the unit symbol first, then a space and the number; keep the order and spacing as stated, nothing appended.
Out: gal 222136.3
